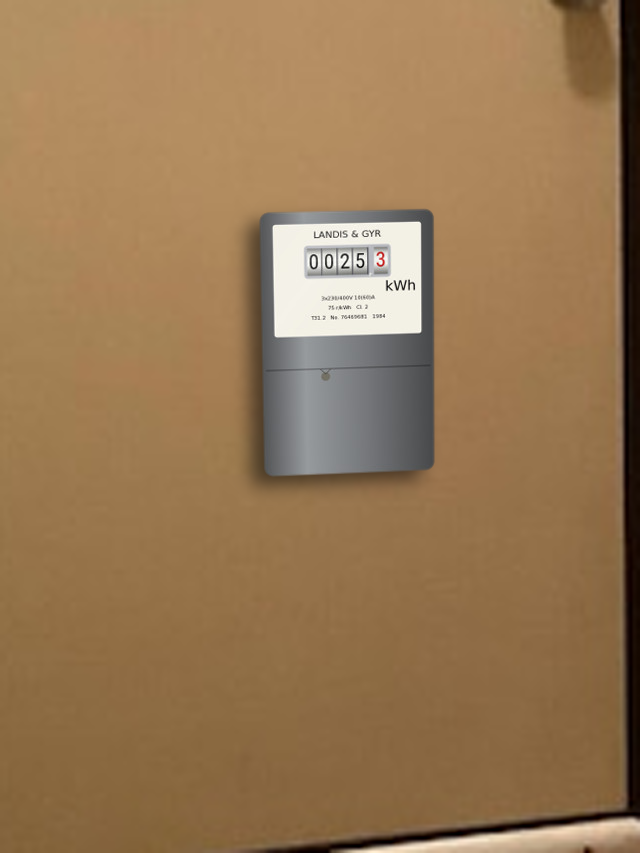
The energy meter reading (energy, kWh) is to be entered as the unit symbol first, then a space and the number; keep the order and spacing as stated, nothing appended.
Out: kWh 25.3
